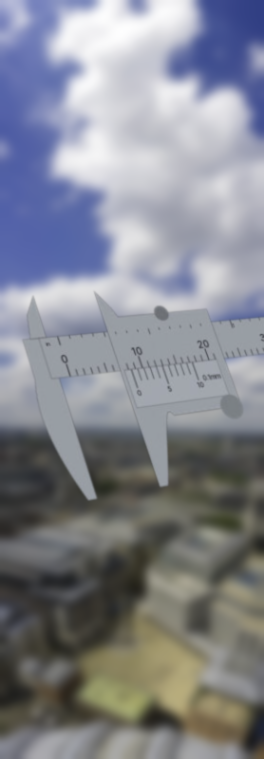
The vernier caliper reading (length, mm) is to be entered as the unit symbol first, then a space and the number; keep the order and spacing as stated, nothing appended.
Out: mm 8.4
